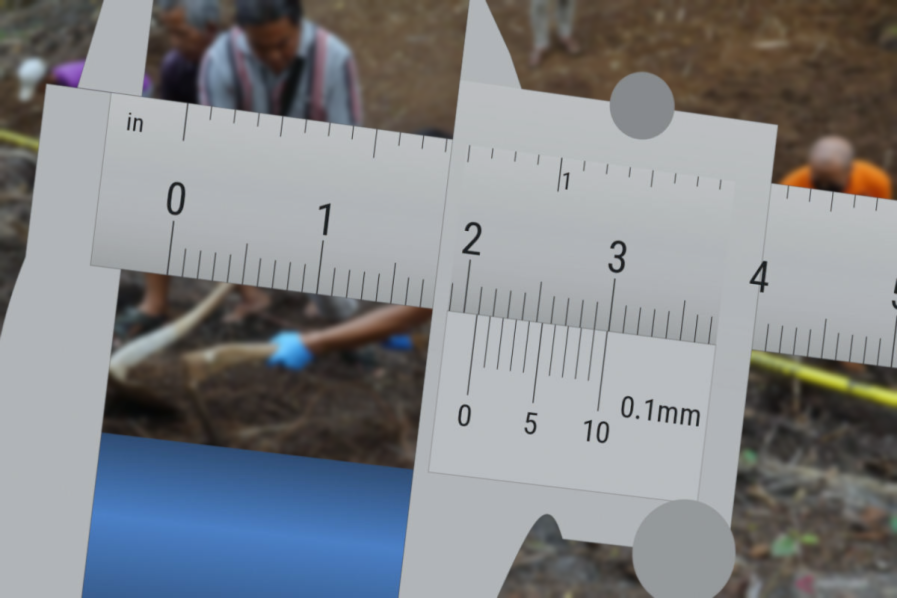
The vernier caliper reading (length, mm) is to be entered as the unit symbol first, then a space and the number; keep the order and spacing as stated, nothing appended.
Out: mm 20.9
